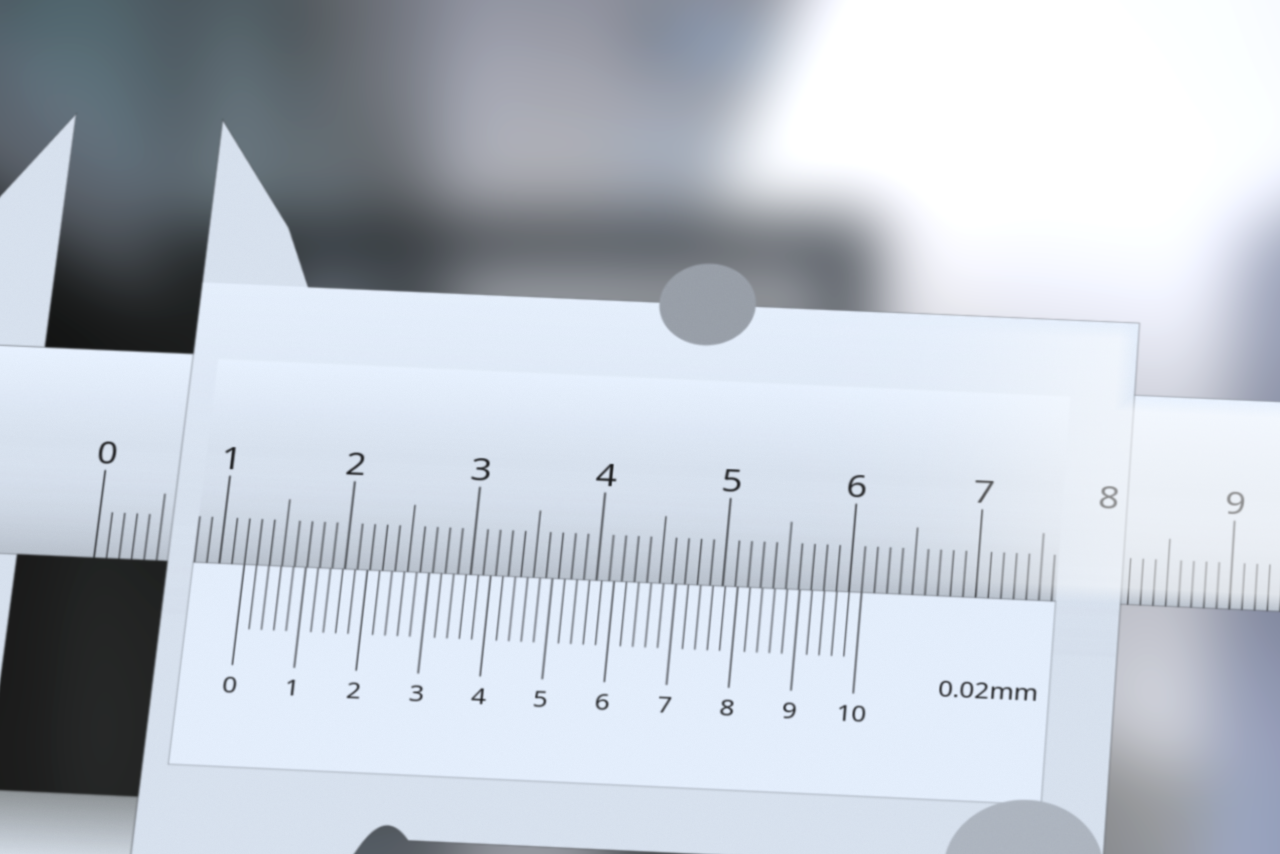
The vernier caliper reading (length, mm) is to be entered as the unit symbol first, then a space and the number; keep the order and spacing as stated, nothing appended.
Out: mm 12.0
